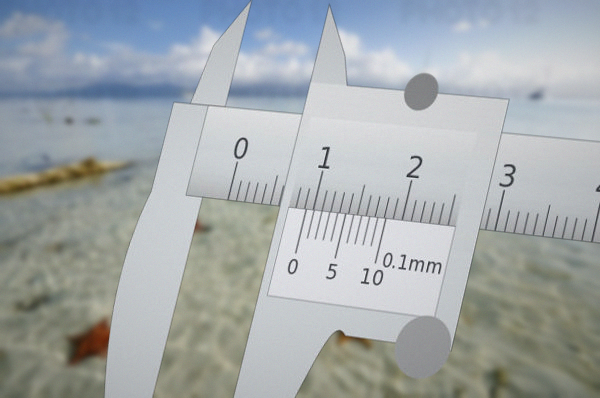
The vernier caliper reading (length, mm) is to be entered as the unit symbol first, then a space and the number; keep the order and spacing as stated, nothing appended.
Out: mm 9.2
